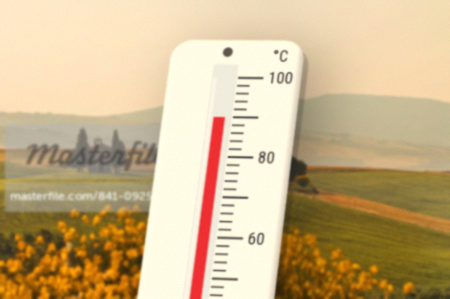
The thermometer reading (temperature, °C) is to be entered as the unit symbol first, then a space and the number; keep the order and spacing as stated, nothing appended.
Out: °C 90
